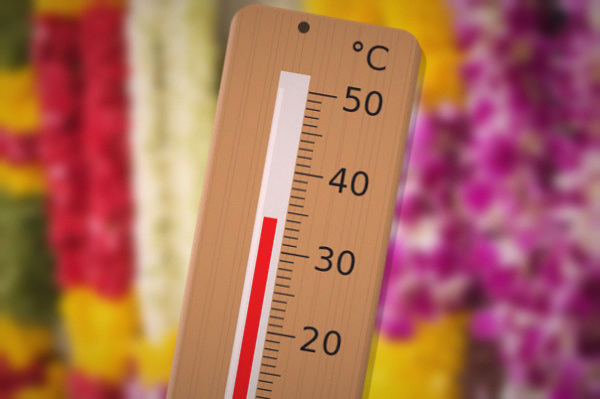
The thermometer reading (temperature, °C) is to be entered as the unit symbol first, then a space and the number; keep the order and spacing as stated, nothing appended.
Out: °C 34
